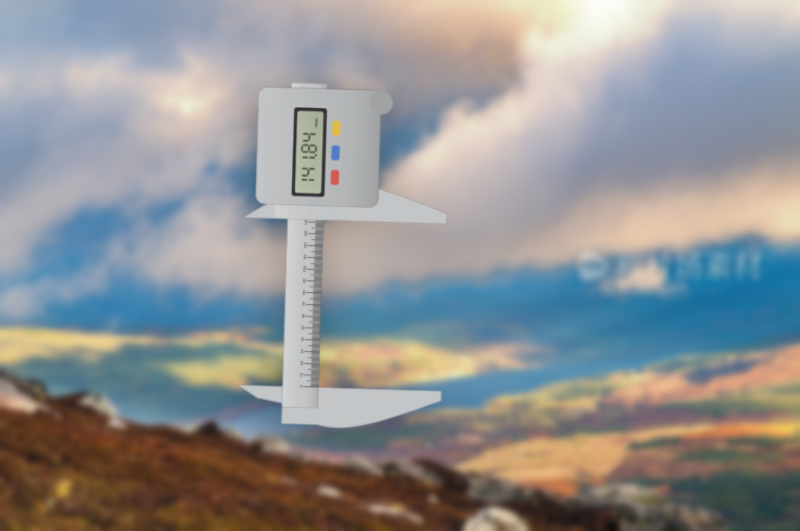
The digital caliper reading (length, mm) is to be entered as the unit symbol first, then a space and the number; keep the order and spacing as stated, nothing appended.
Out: mm 141.84
